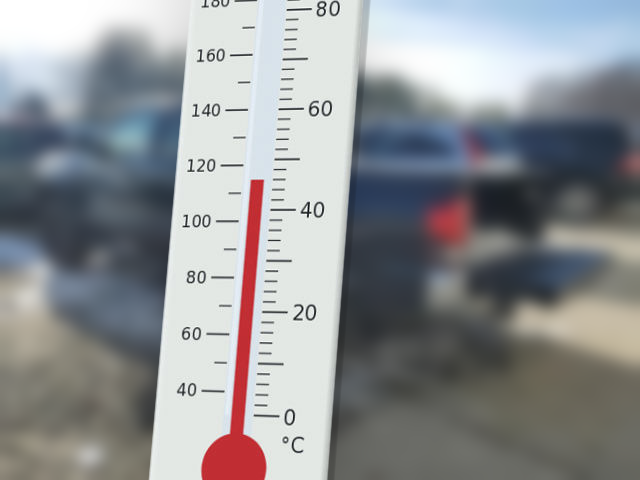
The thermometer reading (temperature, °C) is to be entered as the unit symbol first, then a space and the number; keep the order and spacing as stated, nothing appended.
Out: °C 46
